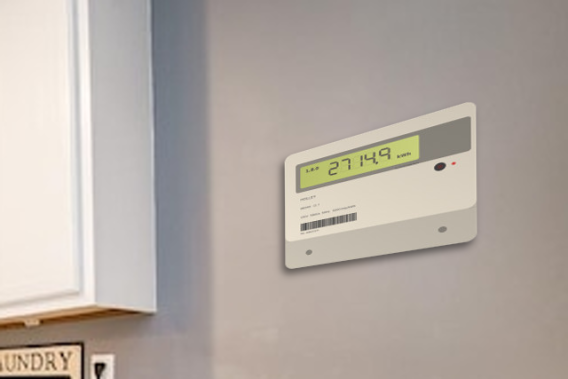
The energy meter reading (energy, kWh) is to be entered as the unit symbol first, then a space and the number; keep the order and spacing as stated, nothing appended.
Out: kWh 2714.9
